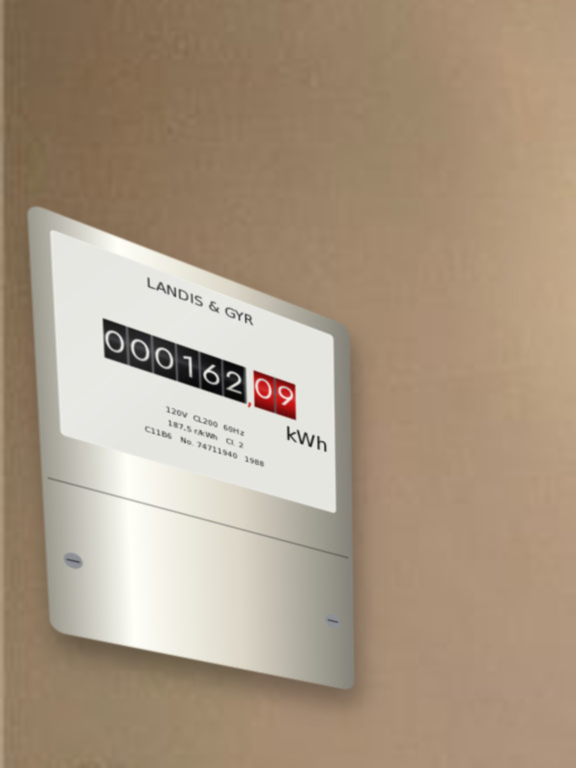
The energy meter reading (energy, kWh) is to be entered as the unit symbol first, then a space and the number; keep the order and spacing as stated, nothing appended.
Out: kWh 162.09
